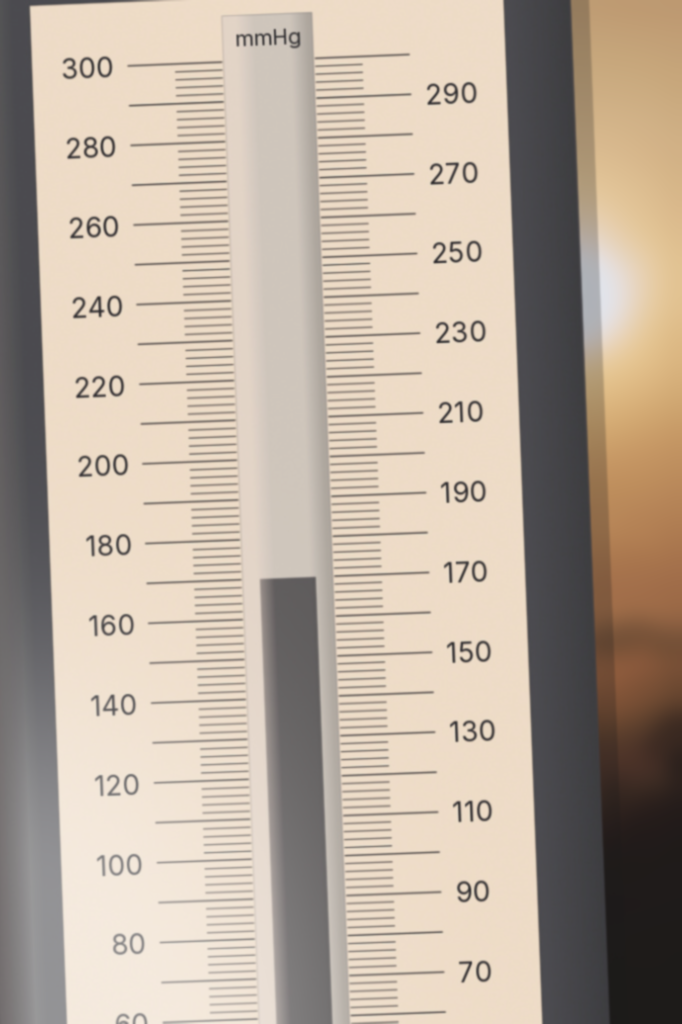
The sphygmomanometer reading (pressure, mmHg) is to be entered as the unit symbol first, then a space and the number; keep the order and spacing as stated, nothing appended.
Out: mmHg 170
